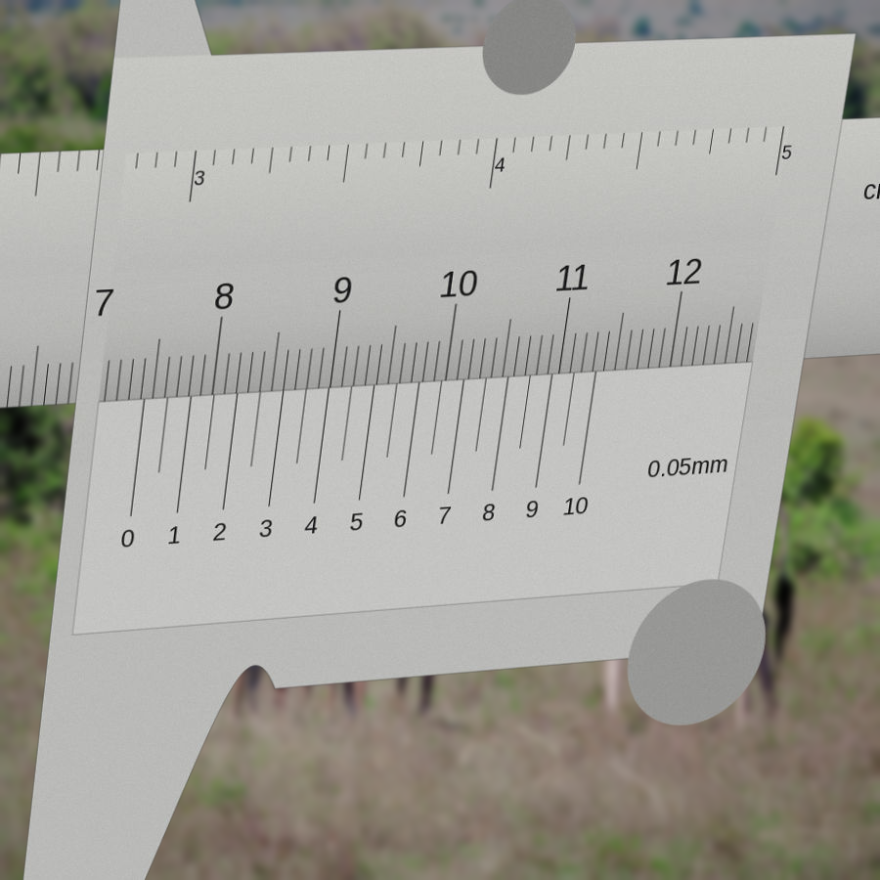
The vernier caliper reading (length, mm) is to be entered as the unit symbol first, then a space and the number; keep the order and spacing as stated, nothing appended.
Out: mm 74.3
